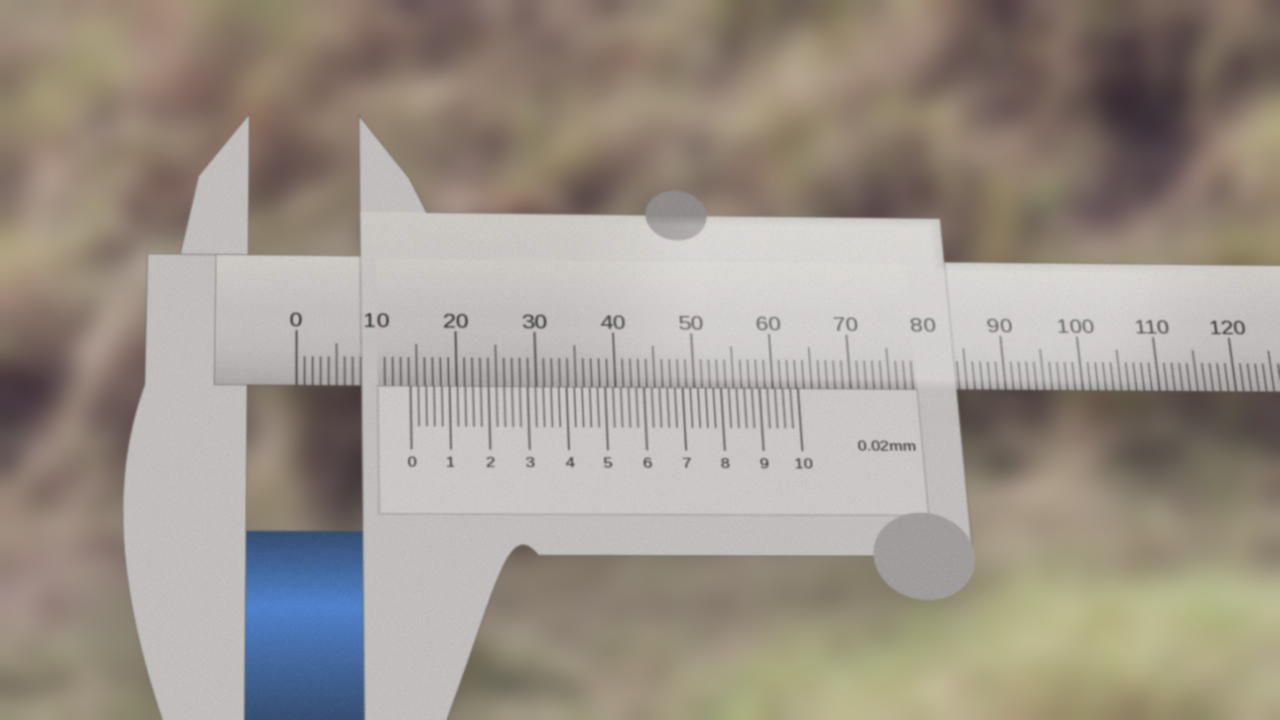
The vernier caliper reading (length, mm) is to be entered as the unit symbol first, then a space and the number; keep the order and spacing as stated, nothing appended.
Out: mm 14.2
